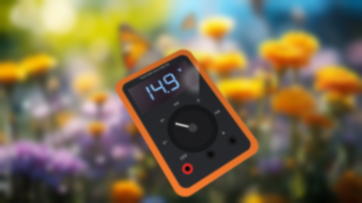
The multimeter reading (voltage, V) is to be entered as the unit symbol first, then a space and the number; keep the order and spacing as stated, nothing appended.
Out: V 14.9
